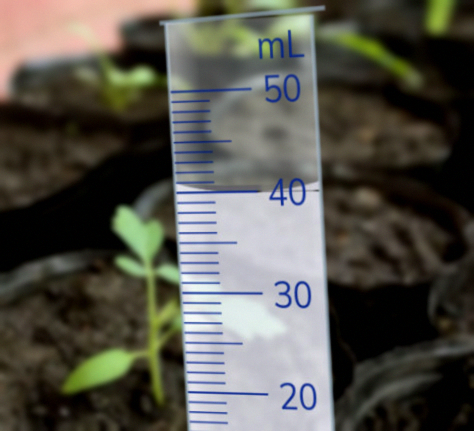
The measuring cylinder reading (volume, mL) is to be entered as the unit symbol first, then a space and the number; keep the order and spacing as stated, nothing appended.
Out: mL 40
